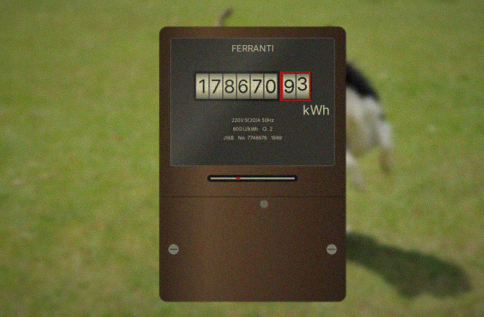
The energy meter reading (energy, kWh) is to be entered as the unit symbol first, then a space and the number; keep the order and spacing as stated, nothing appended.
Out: kWh 178670.93
